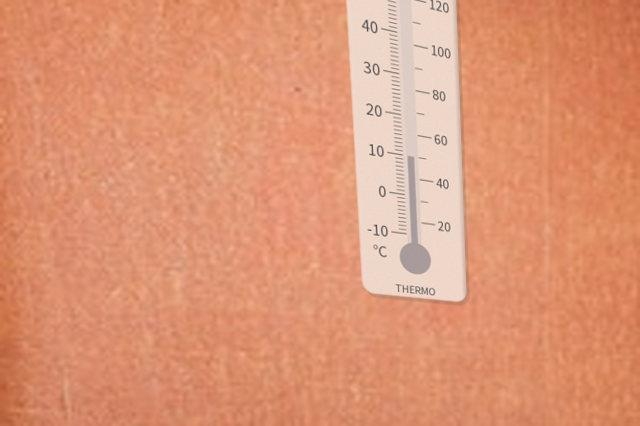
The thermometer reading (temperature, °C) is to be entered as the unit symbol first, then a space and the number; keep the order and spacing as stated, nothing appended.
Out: °C 10
